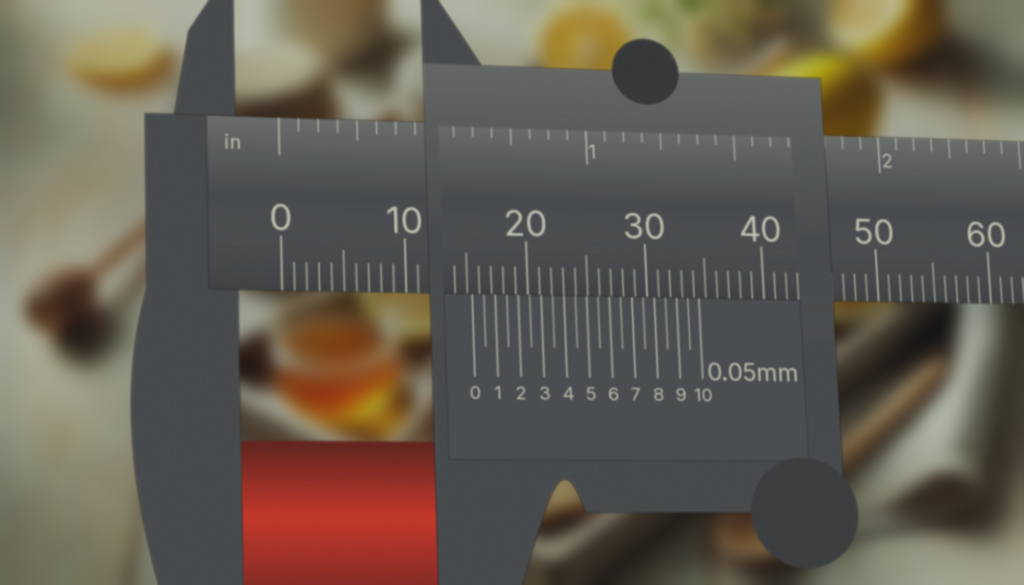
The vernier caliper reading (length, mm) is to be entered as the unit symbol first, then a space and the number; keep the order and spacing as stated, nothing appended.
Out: mm 15.4
